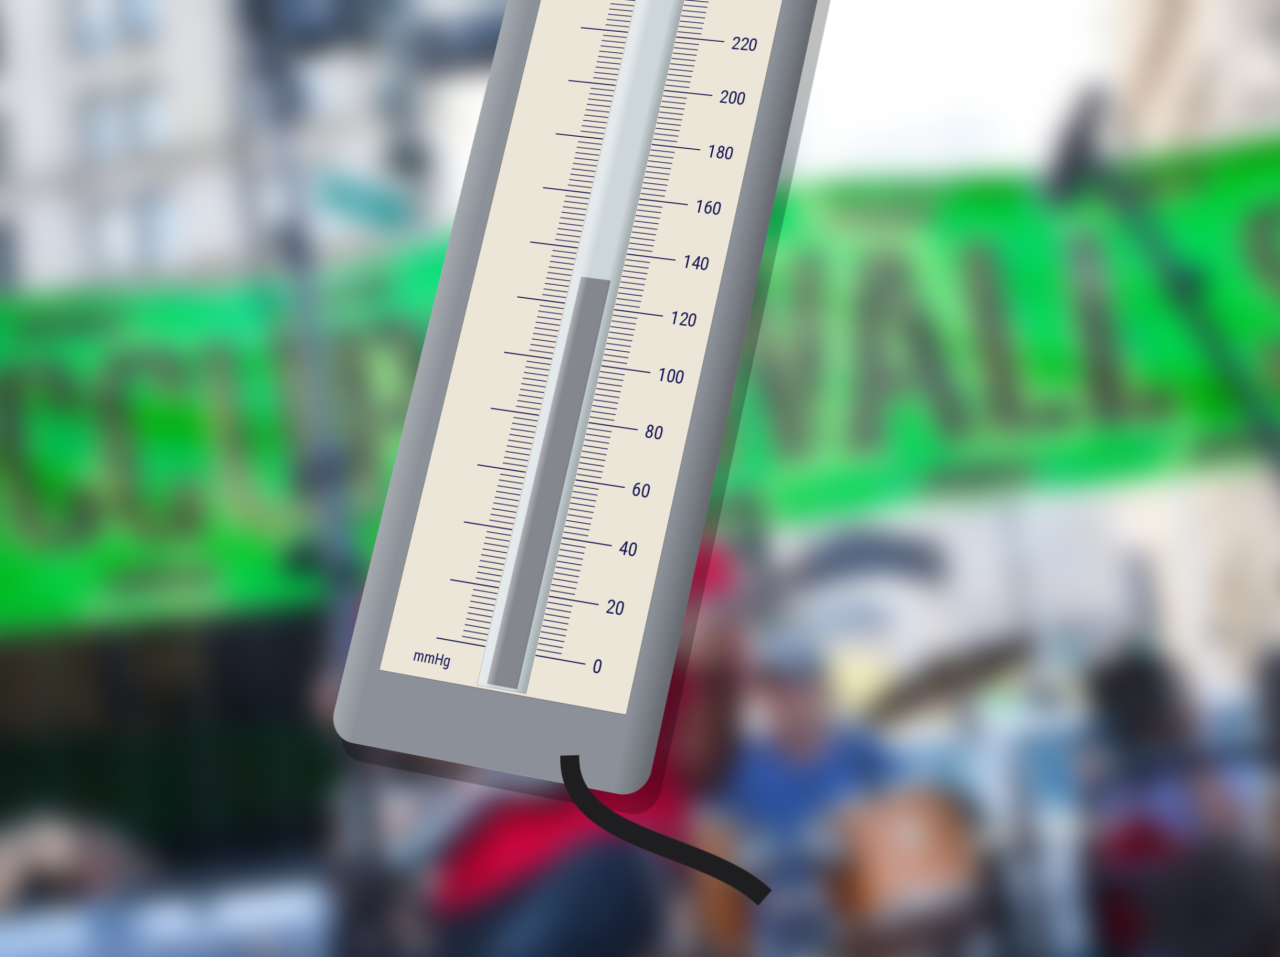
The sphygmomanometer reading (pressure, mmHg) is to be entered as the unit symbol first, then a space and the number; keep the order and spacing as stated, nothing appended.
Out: mmHg 130
